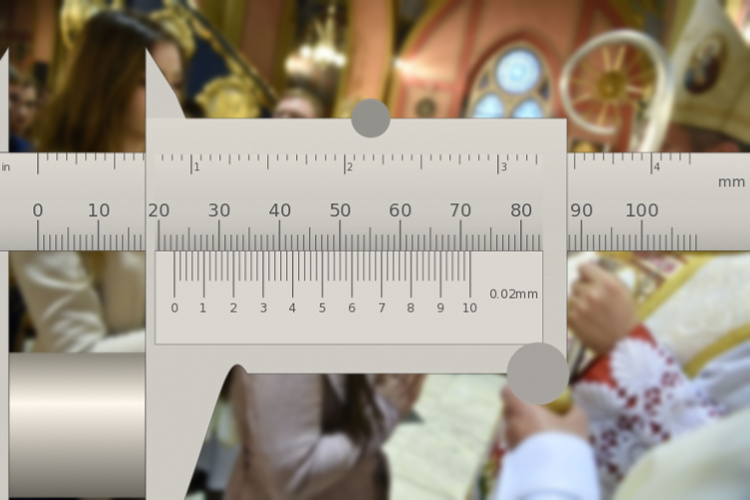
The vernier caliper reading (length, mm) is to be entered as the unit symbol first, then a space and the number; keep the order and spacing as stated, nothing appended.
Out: mm 22.6
